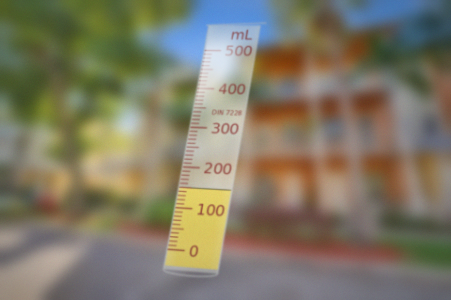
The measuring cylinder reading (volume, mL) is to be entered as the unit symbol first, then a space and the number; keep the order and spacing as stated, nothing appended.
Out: mL 150
